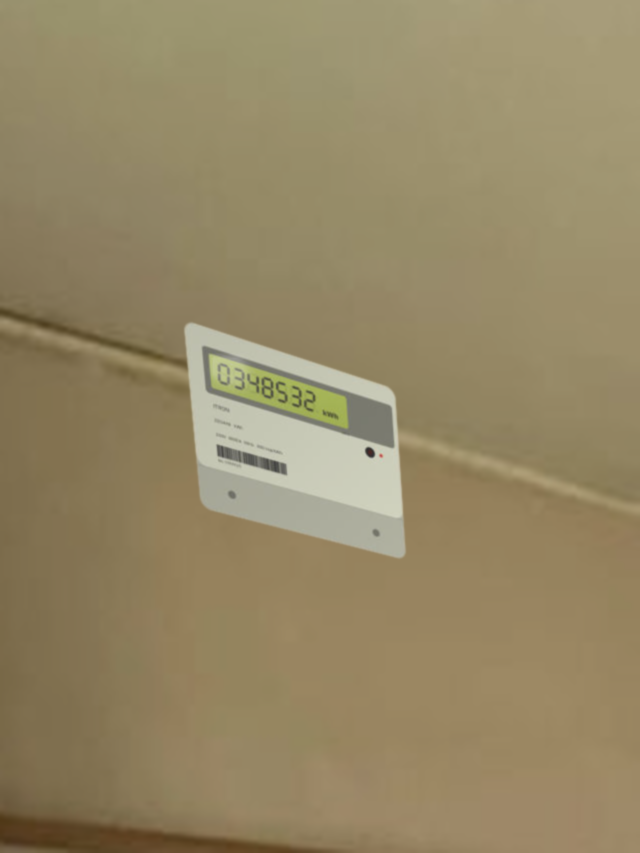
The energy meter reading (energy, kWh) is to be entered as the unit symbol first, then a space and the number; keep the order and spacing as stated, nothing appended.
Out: kWh 348532
